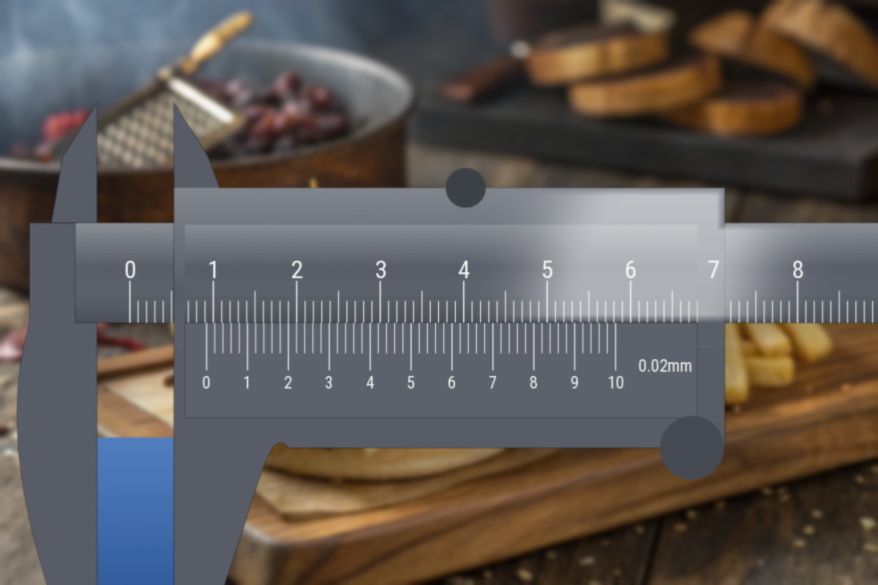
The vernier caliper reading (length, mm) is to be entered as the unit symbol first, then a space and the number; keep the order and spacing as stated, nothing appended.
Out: mm 9.2
